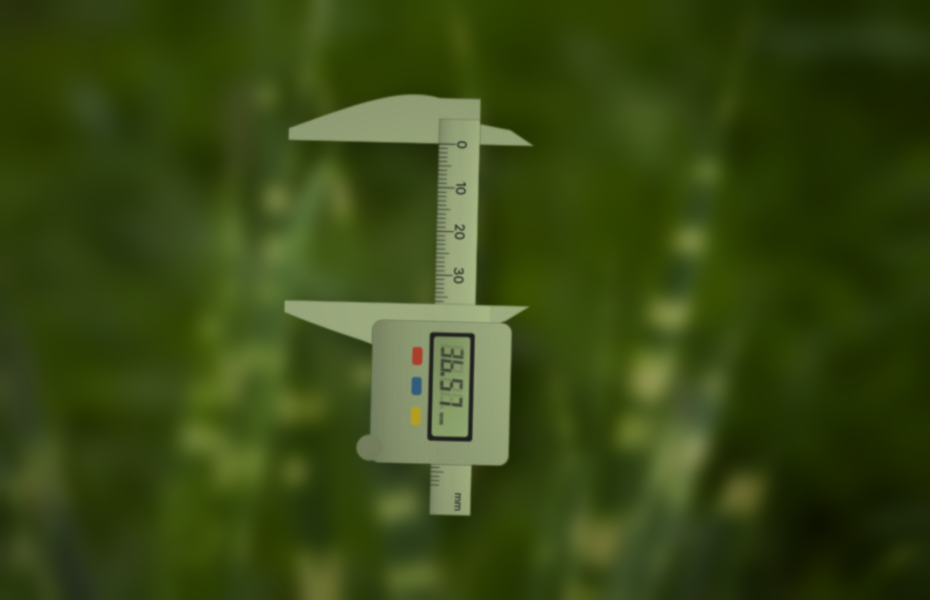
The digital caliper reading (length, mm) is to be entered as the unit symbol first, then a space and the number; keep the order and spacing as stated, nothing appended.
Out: mm 36.57
